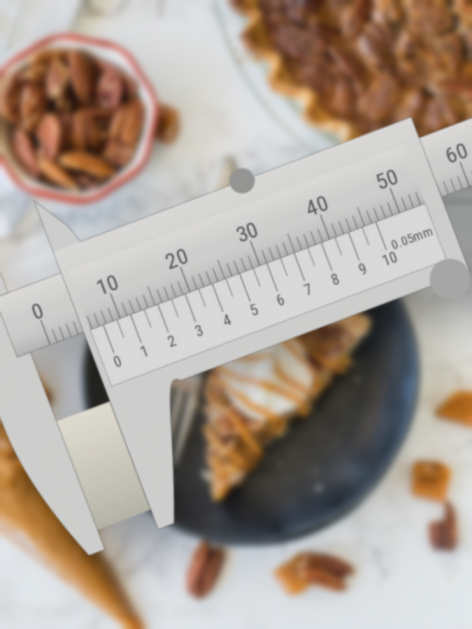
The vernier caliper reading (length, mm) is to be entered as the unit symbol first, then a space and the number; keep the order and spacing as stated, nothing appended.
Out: mm 7.6
